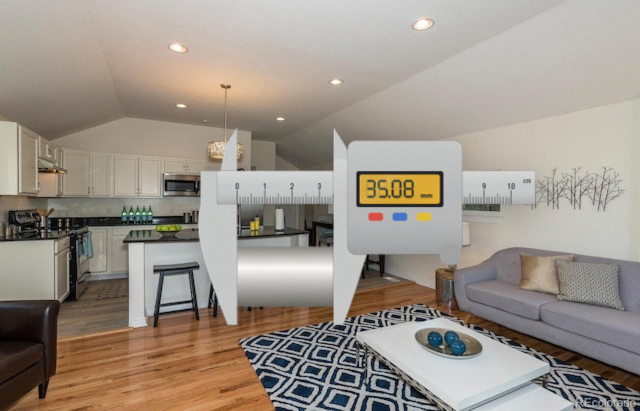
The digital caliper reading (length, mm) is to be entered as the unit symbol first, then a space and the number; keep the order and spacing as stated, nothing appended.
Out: mm 35.08
